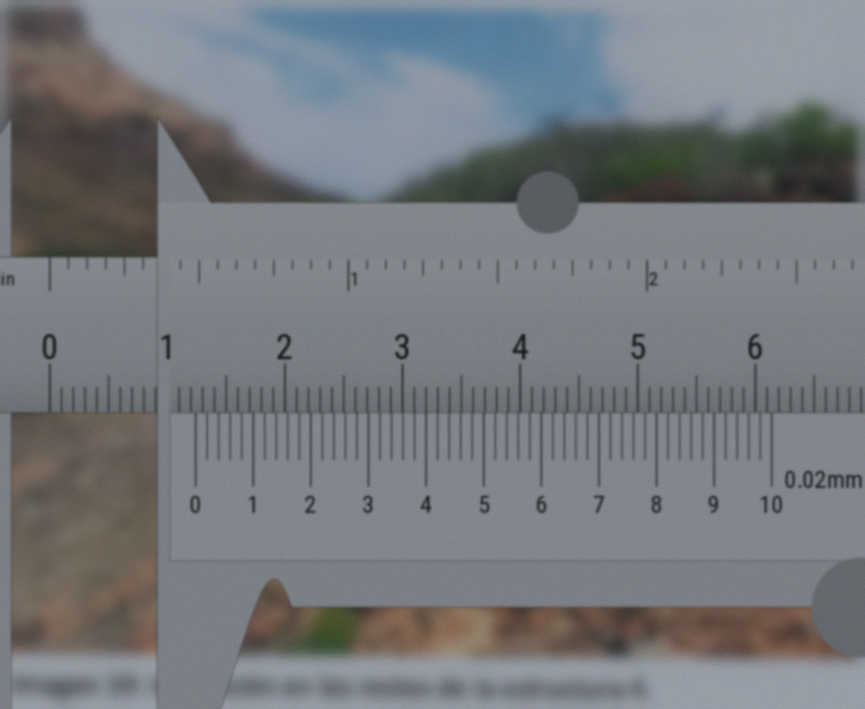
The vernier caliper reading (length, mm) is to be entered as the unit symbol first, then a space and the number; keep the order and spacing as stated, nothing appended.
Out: mm 12.4
